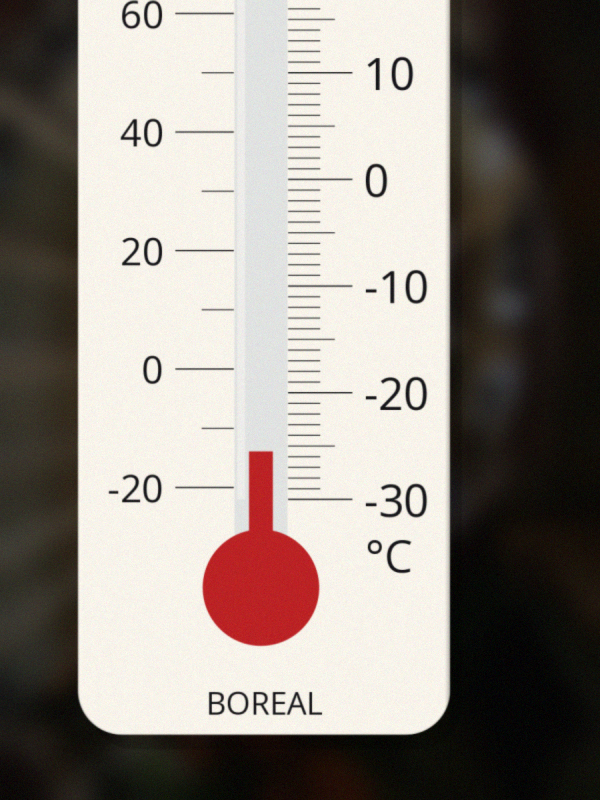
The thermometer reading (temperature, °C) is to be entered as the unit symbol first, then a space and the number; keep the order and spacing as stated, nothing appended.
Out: °C -25.5
